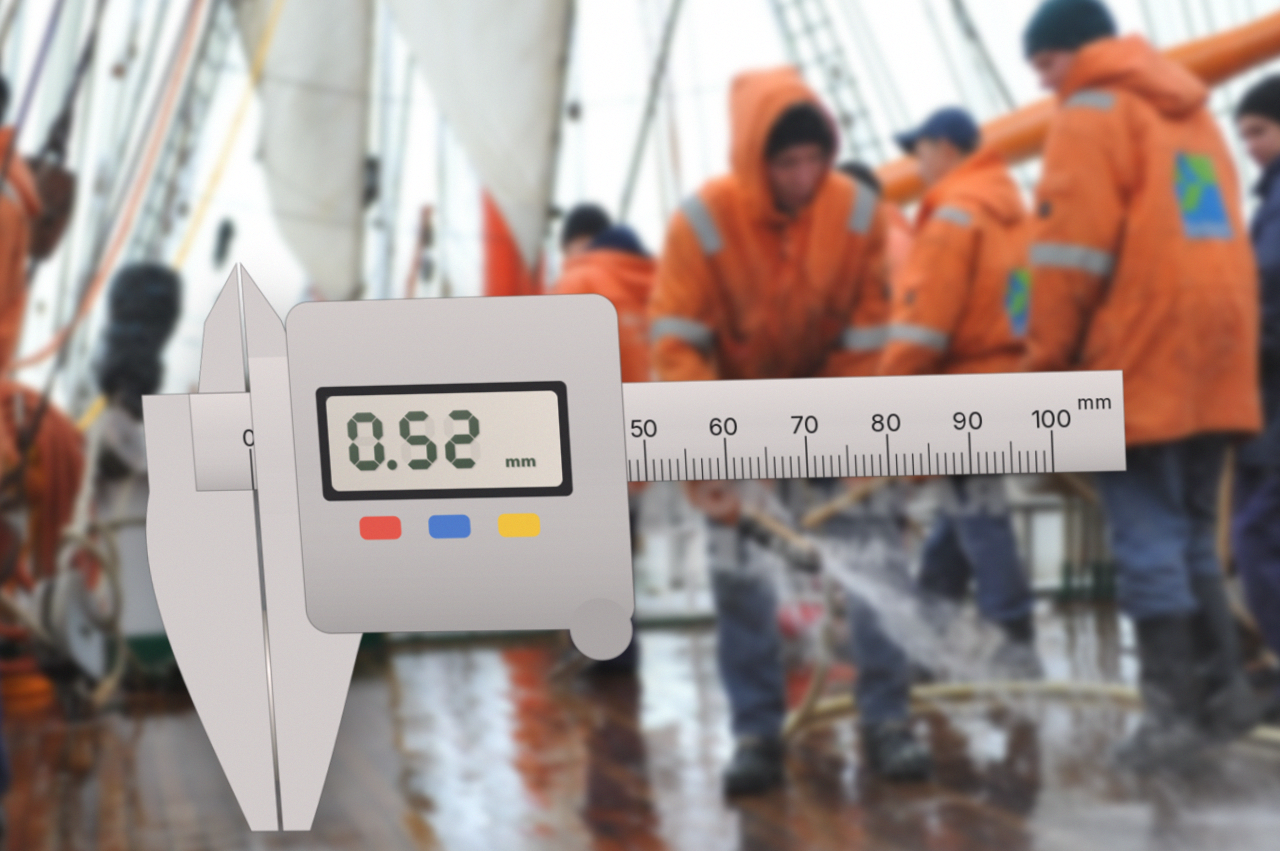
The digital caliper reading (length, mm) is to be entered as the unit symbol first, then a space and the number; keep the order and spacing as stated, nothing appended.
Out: mm 0.52
